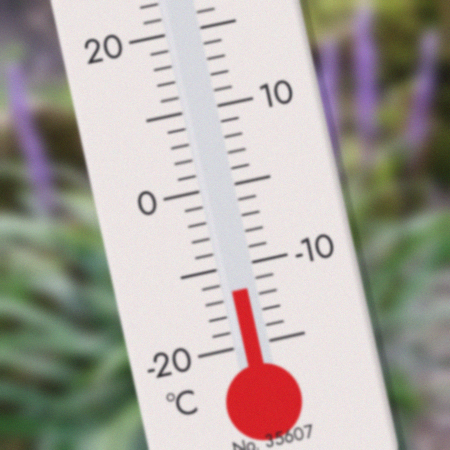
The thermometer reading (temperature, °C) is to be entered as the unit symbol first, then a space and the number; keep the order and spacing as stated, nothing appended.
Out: °C -13
